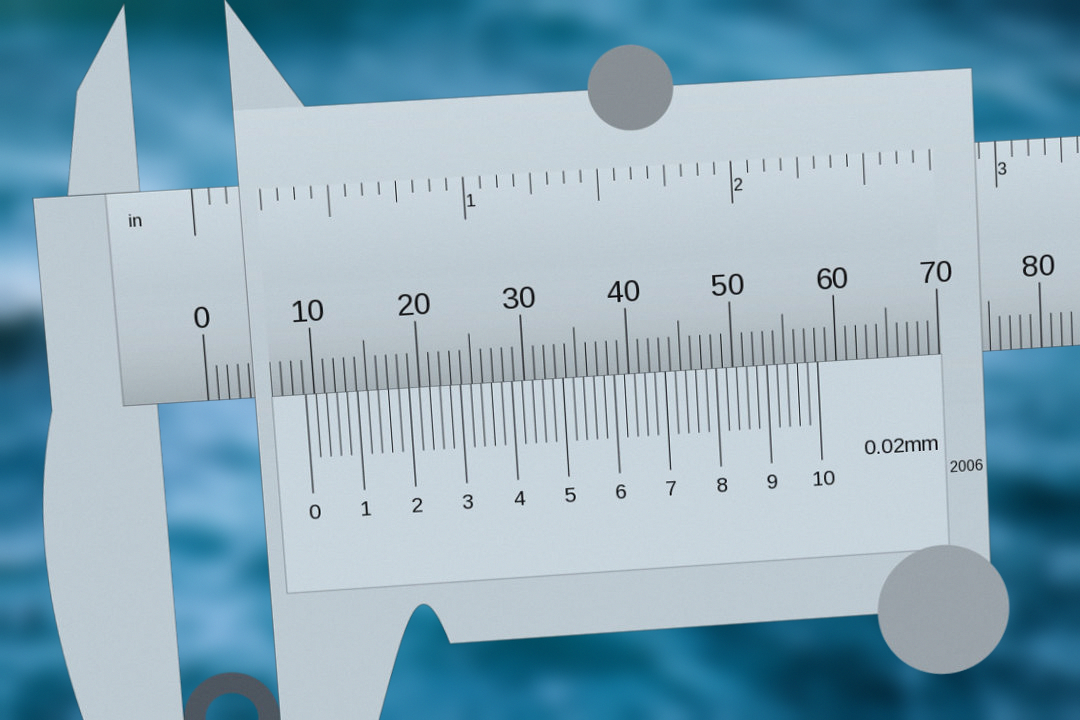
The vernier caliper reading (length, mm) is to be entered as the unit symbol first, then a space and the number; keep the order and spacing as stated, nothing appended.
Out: mm 9.2
